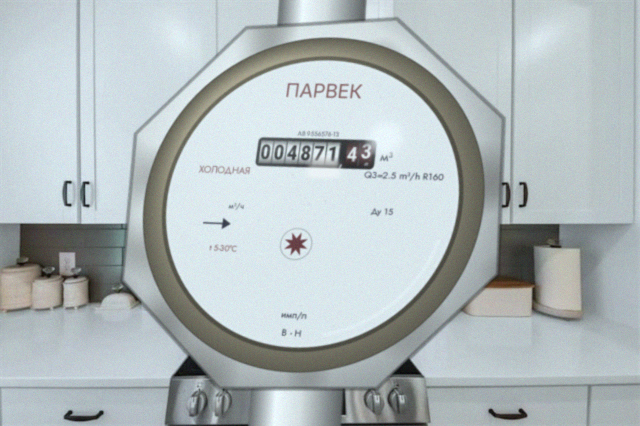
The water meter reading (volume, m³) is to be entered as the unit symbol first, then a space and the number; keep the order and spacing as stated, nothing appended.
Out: m³ 4871.43
